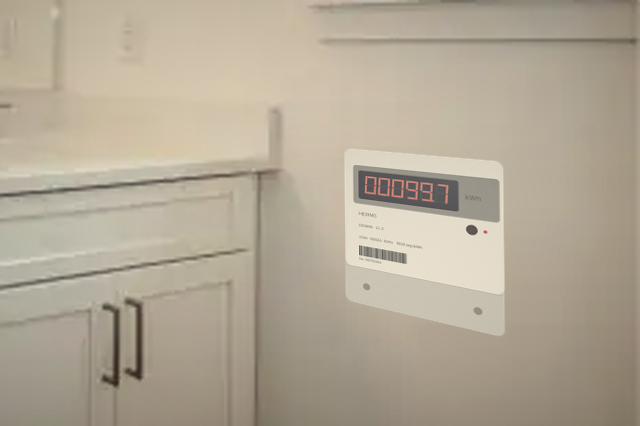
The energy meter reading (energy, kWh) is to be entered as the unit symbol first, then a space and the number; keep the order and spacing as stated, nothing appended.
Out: kWh 99.7
